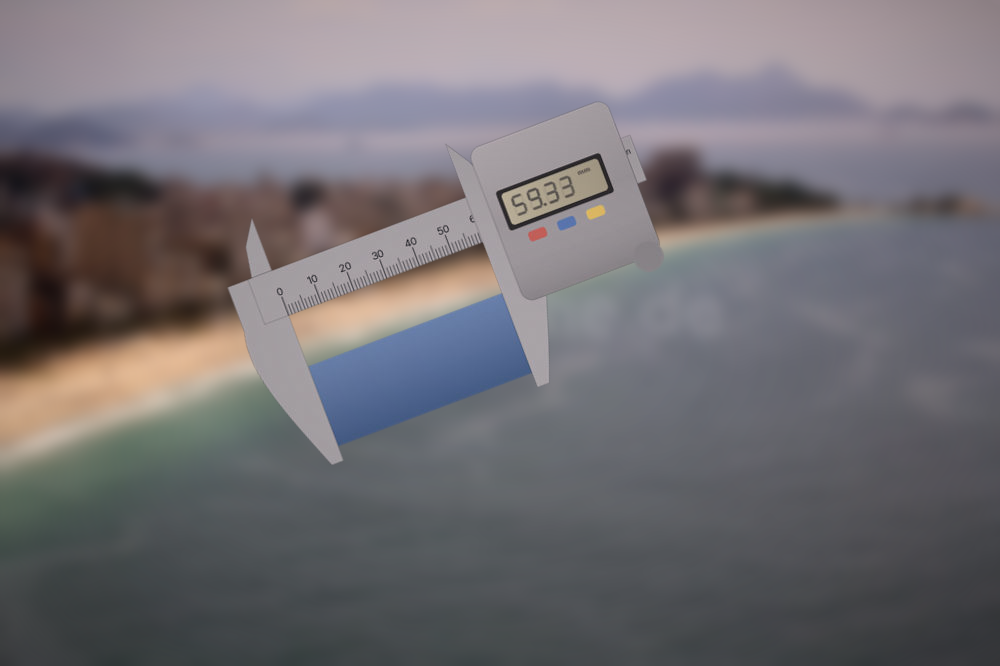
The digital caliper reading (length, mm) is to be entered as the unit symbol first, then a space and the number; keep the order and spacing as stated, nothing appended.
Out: mm 59.33
